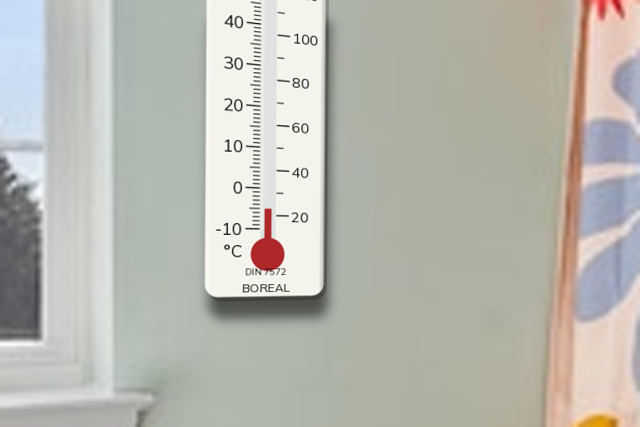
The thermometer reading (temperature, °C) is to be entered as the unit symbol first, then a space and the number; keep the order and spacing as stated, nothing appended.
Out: °C -5
